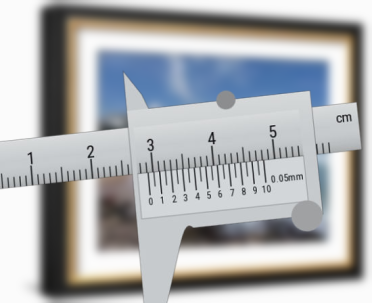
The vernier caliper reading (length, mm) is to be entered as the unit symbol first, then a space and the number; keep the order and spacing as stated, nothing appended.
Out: mm 29.2
